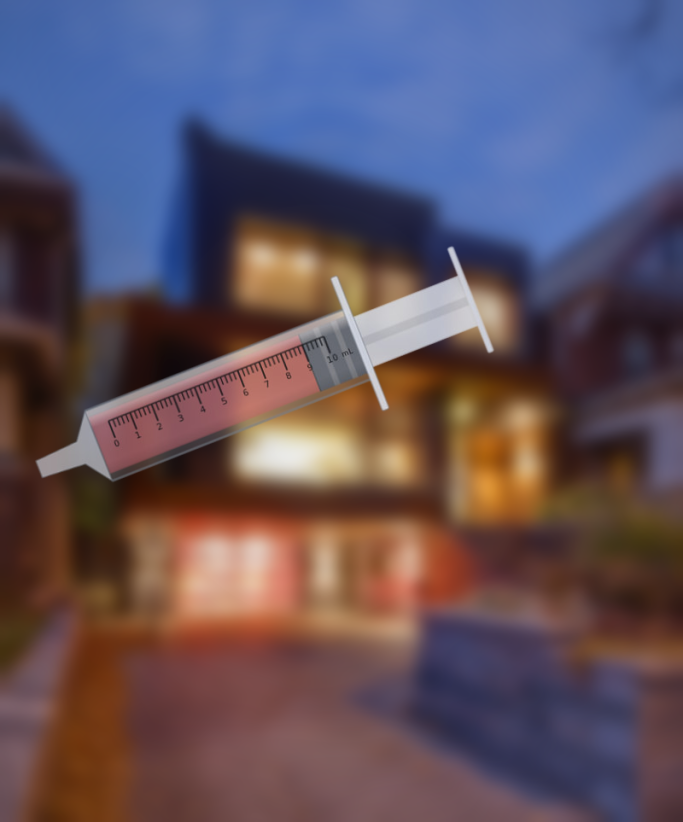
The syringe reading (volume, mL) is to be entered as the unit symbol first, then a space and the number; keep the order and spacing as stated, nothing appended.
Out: mL 9
